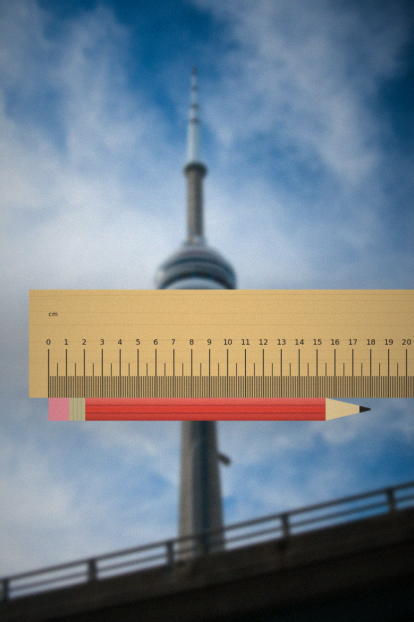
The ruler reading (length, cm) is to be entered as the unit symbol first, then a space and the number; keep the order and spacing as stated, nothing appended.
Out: cm 18
